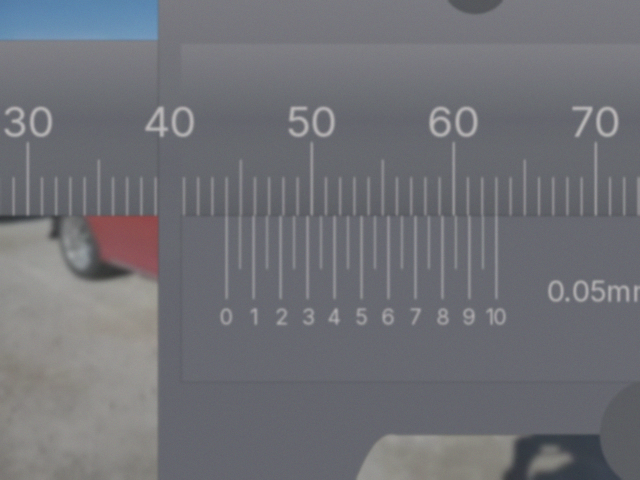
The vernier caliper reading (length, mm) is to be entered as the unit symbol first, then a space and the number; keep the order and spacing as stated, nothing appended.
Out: mm 44.0
